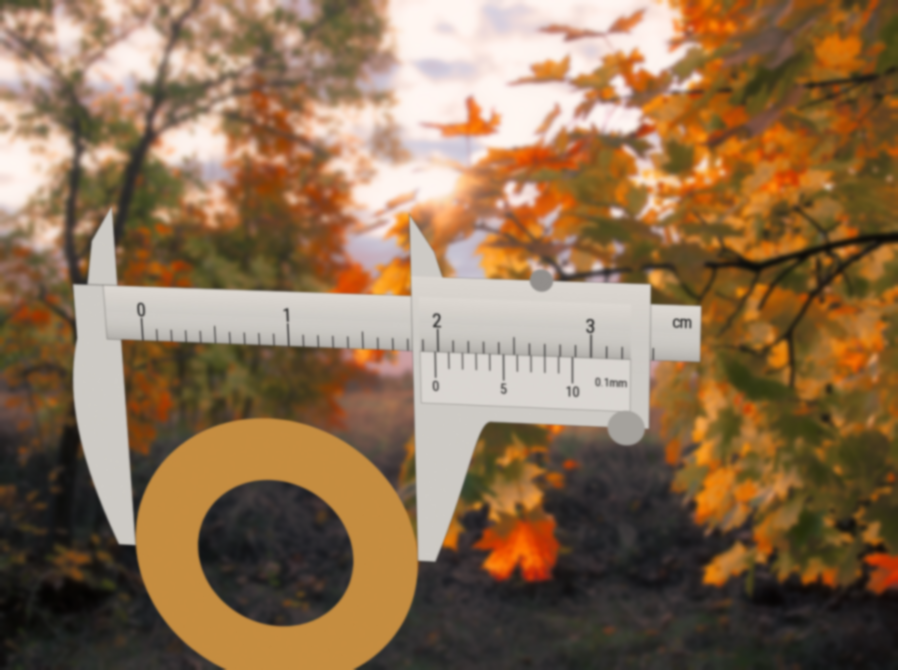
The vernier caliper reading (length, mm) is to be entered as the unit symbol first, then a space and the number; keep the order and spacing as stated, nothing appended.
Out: mm 19.8
